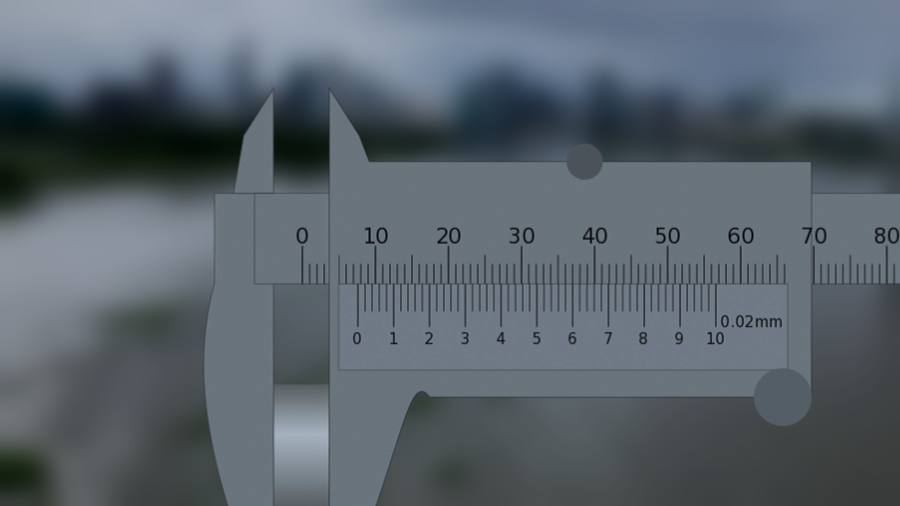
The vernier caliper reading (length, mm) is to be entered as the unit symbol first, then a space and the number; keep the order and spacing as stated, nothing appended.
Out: mm 7.6
